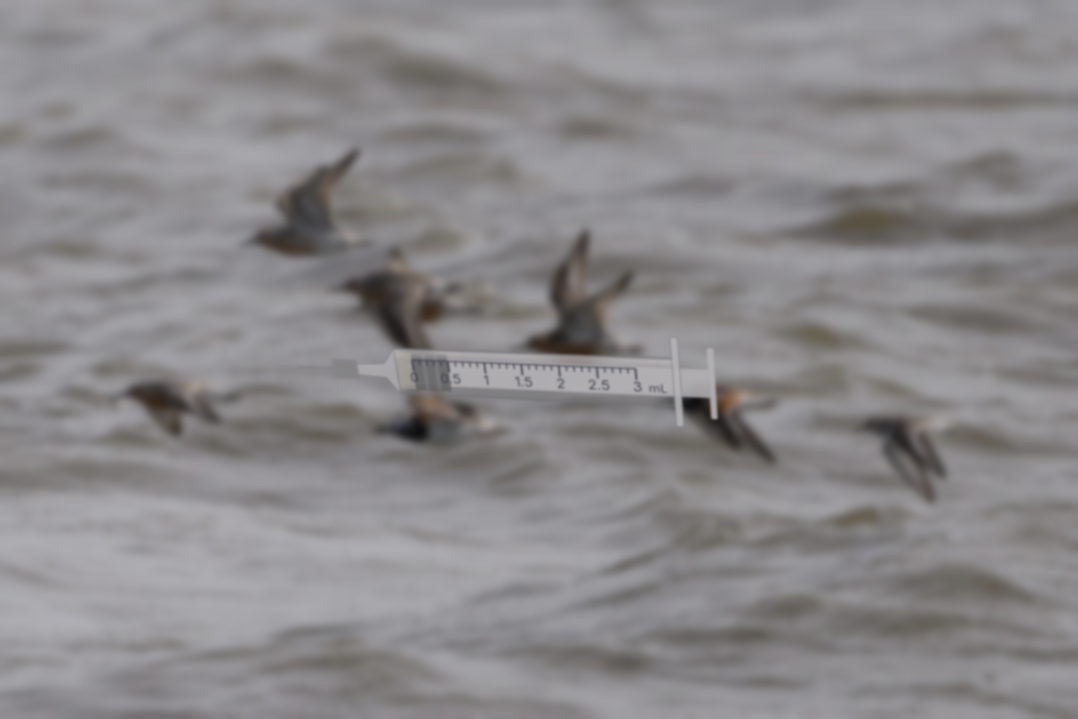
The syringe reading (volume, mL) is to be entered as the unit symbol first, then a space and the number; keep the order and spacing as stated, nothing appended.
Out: mL 0
